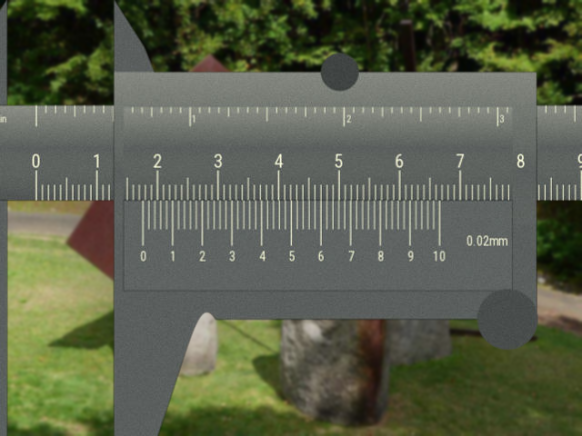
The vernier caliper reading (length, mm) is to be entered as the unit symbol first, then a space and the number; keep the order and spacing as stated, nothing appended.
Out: mm 17.6
